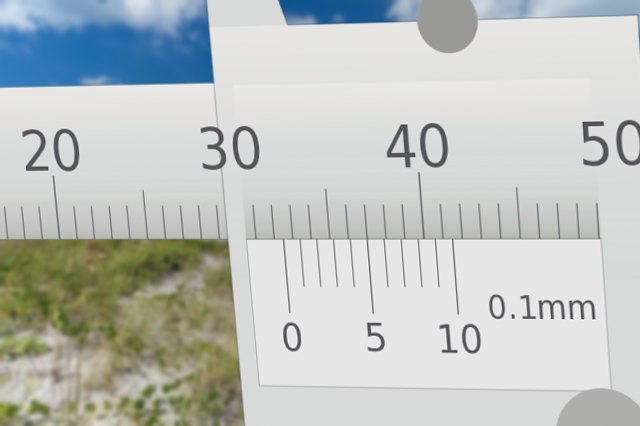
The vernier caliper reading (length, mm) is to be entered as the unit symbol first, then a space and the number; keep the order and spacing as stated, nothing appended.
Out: mm 32.5
